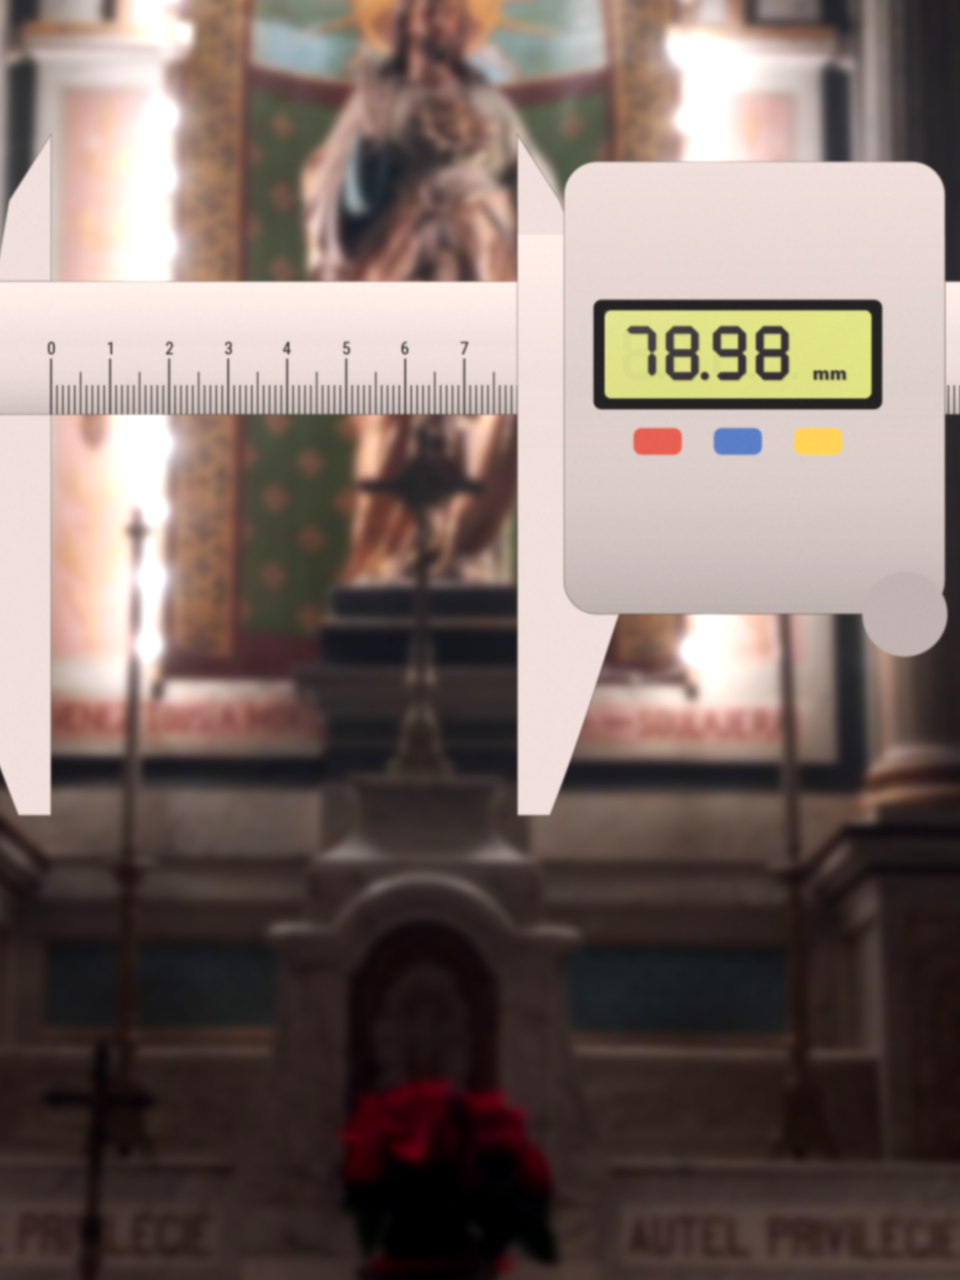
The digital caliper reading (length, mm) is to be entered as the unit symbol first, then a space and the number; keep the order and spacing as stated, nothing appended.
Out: mm 78.98
